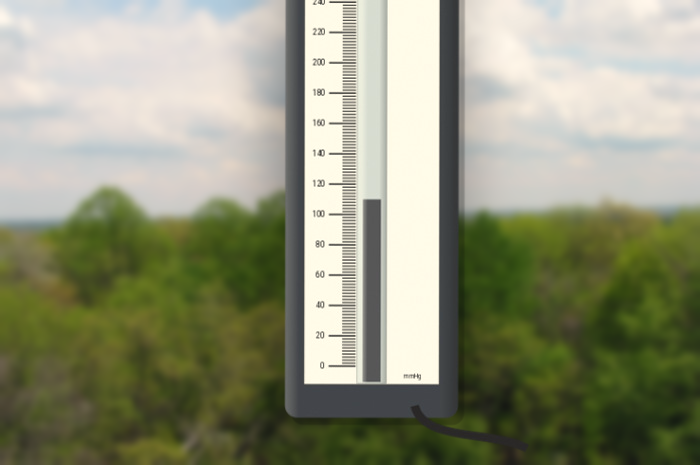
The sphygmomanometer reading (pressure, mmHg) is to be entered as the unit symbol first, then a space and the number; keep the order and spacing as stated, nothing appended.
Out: mmHg 110
